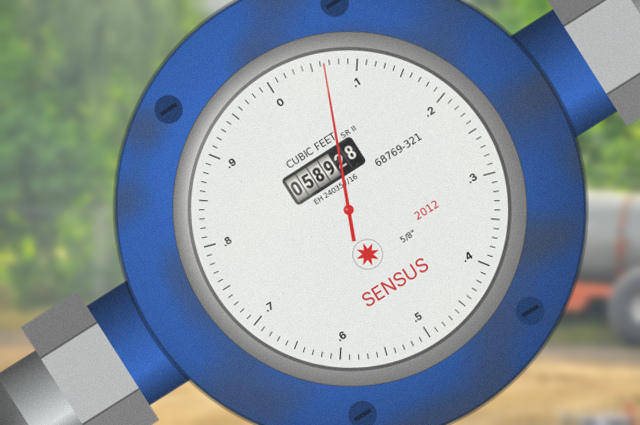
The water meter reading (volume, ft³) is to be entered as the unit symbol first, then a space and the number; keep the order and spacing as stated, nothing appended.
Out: ft³ 58928.06
